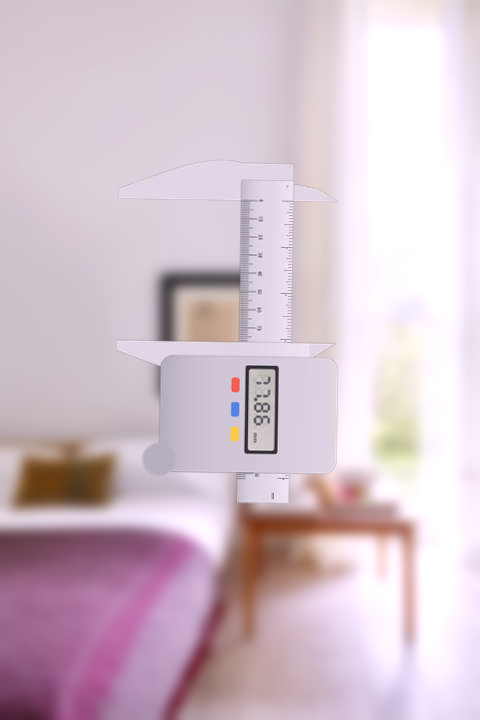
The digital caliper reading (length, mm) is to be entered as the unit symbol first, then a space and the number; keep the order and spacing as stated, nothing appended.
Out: mm 77.86
